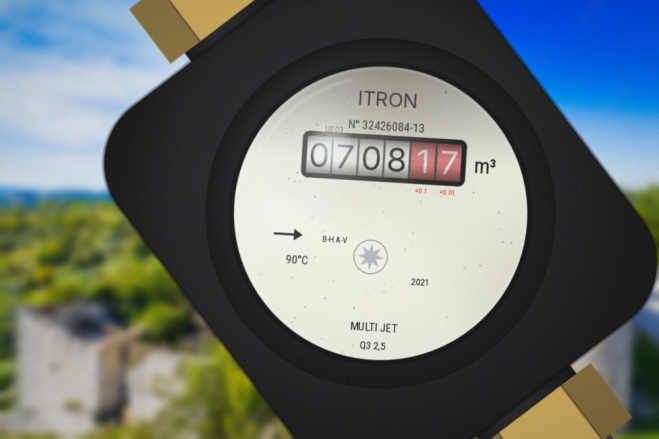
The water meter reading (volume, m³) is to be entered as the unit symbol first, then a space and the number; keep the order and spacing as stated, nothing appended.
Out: m³ 708.17
